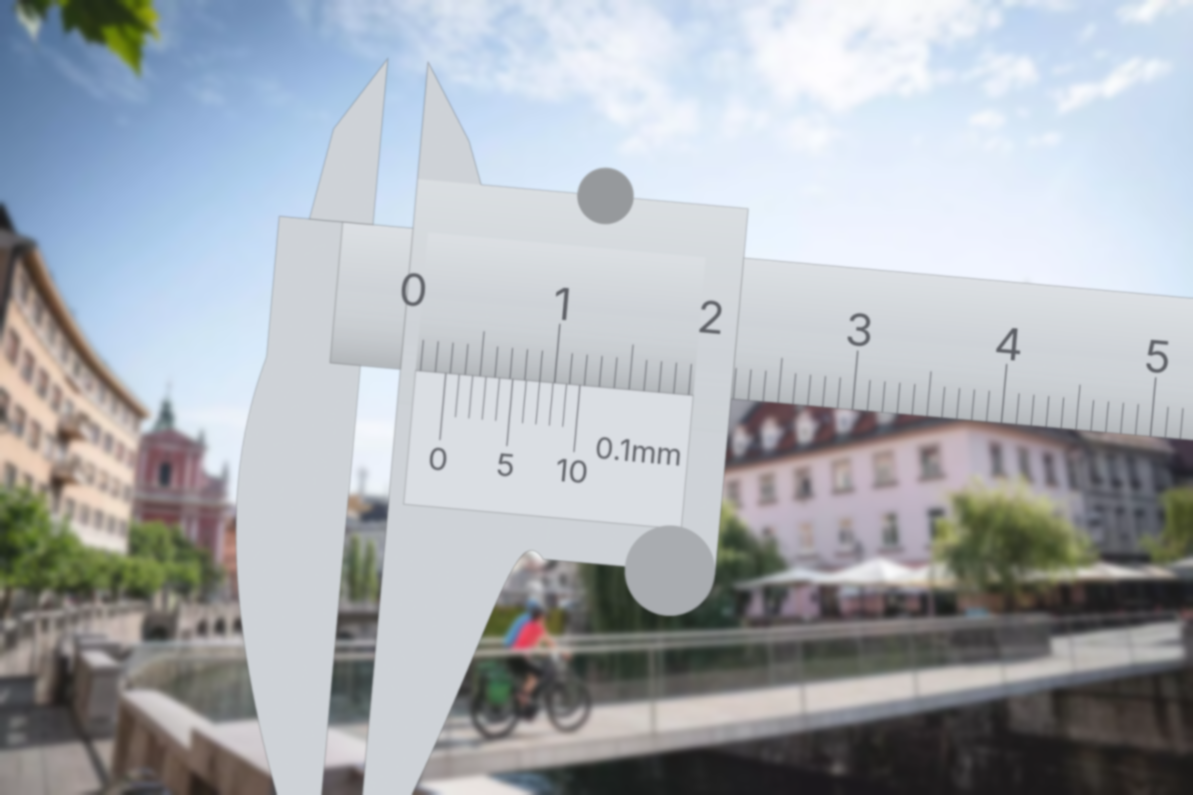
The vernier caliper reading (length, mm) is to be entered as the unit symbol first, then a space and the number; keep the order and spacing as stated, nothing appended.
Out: mm 2.7
